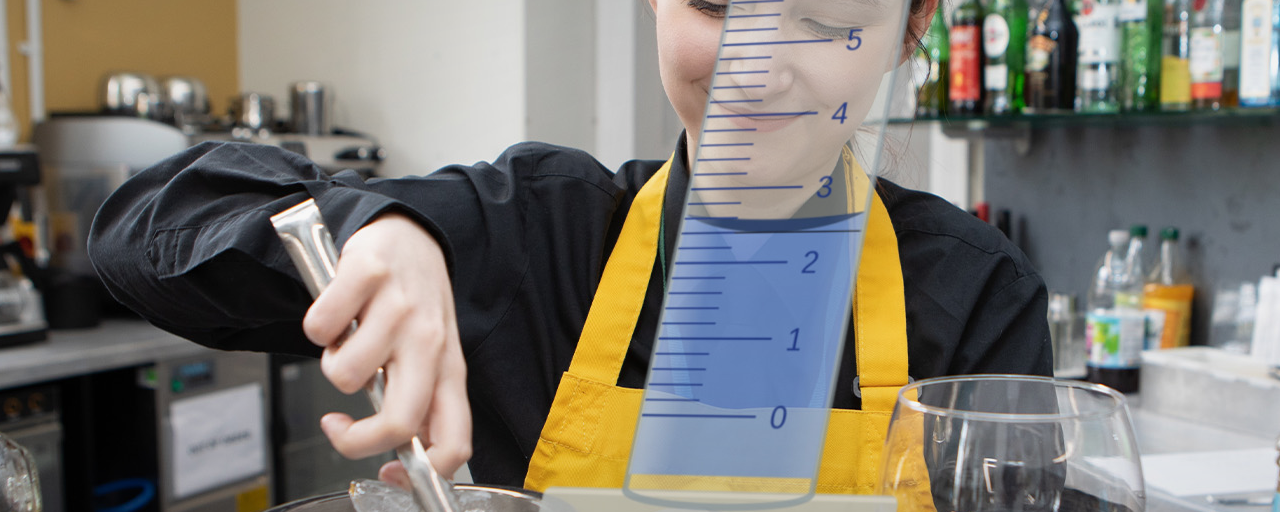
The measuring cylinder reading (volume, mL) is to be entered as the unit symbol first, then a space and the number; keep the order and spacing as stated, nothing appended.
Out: mL 2.4
